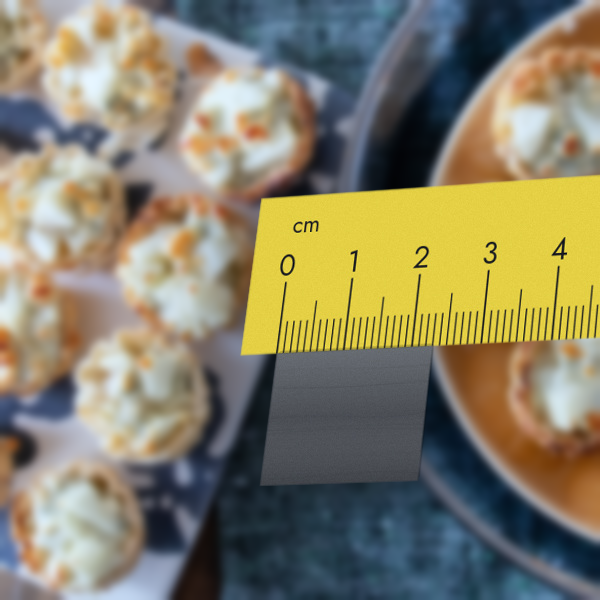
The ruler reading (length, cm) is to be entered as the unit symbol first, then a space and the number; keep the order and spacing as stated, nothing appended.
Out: cm 2.3
